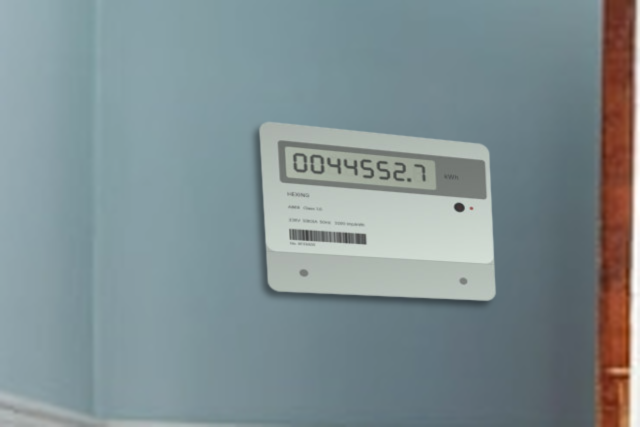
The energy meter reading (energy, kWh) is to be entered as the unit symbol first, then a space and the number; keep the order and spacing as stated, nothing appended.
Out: kWh 44552.7
